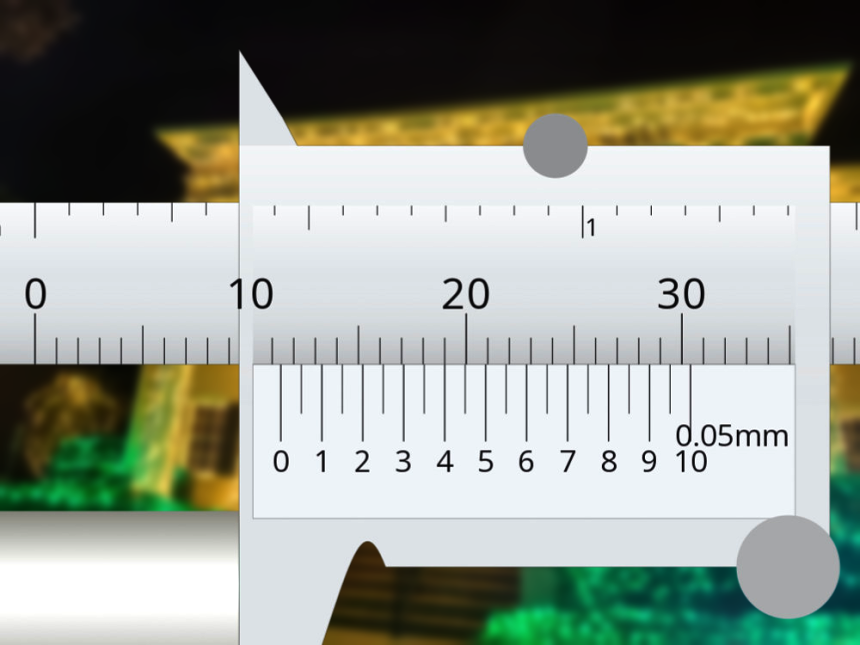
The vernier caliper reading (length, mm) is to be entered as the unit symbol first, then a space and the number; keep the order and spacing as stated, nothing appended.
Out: mm 11.40
